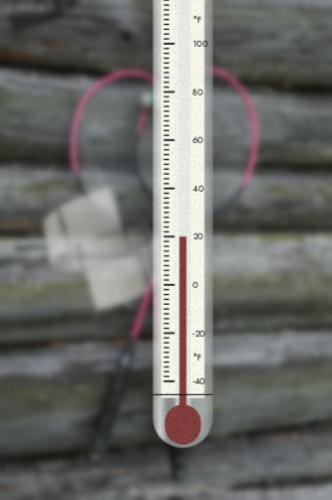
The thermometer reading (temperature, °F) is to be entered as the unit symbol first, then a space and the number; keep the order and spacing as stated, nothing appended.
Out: °F 20
